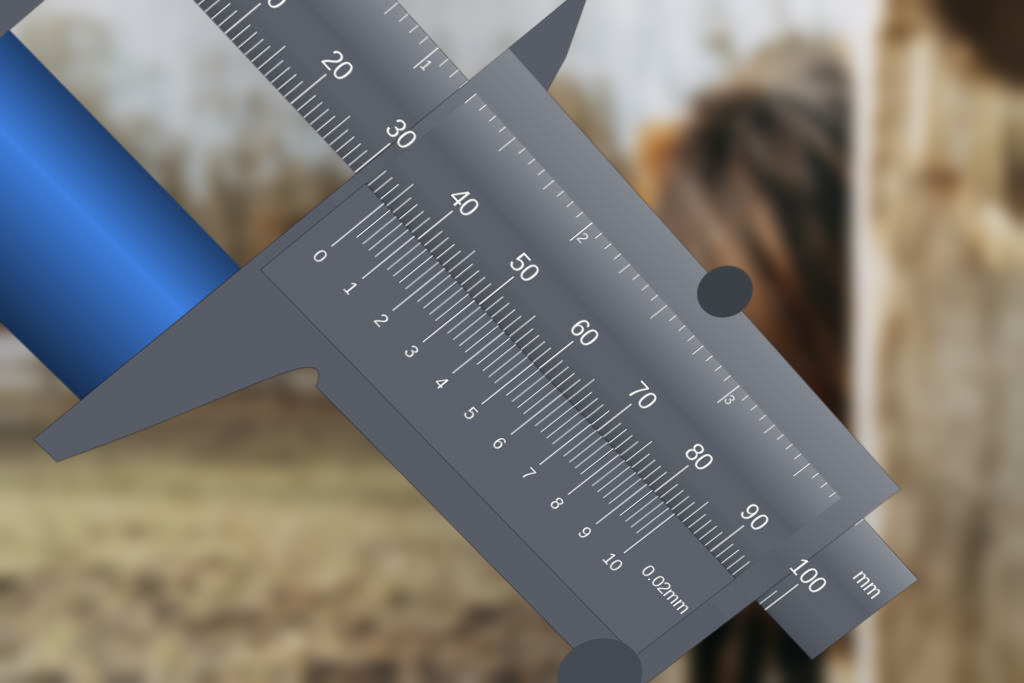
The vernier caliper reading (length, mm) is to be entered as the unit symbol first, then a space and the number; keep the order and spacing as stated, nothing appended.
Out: mm 34.6
